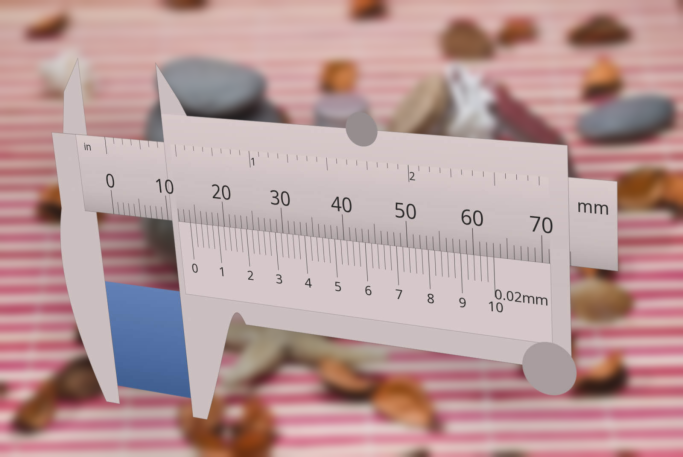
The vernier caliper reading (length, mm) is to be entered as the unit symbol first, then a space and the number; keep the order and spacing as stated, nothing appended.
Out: mm 14.0
